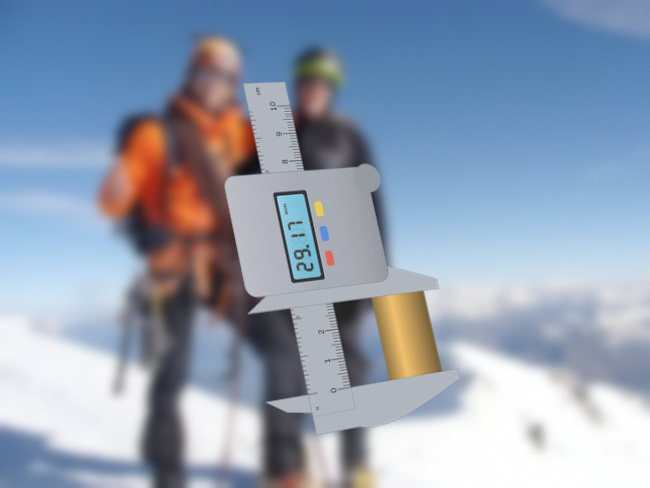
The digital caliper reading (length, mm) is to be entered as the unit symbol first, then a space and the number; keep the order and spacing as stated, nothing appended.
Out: mm 29.17
